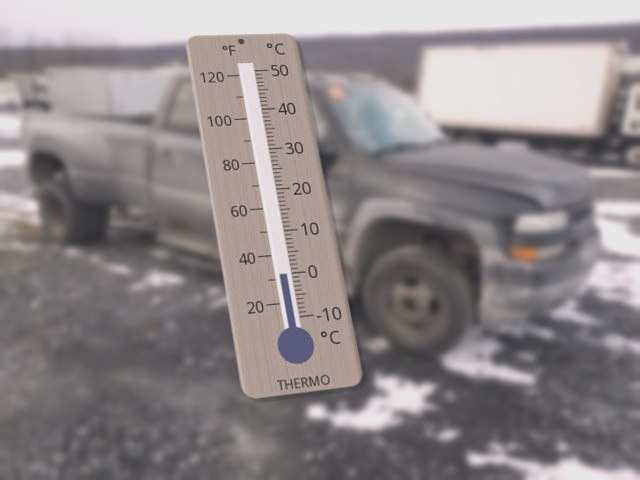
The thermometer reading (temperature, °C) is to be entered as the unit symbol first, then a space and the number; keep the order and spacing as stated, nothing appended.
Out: °C 0
